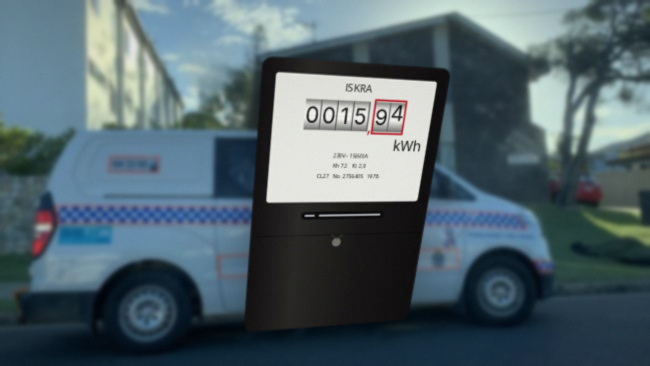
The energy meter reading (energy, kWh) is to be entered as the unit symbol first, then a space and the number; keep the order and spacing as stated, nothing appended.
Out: kWh 15.94
